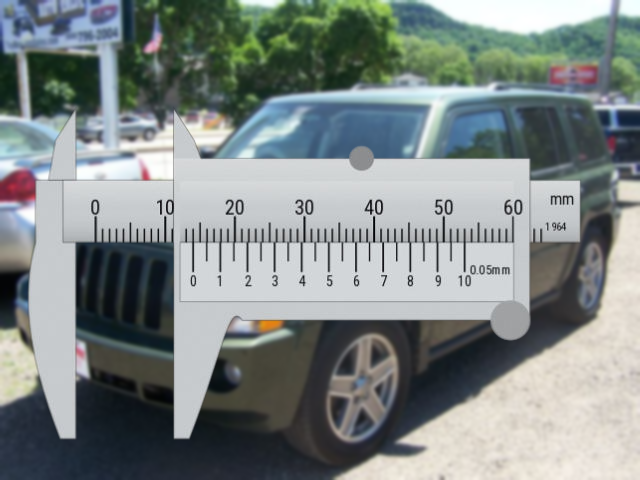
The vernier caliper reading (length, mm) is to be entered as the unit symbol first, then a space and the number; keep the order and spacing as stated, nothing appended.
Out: mm 14.0
